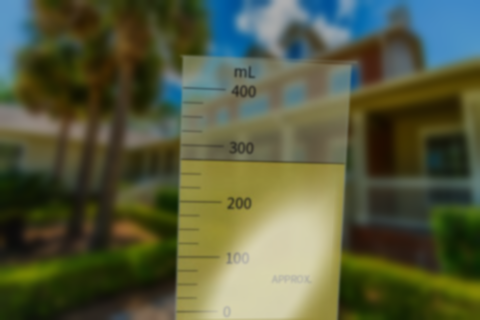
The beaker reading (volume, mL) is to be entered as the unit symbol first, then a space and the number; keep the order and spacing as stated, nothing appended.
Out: mL 275
